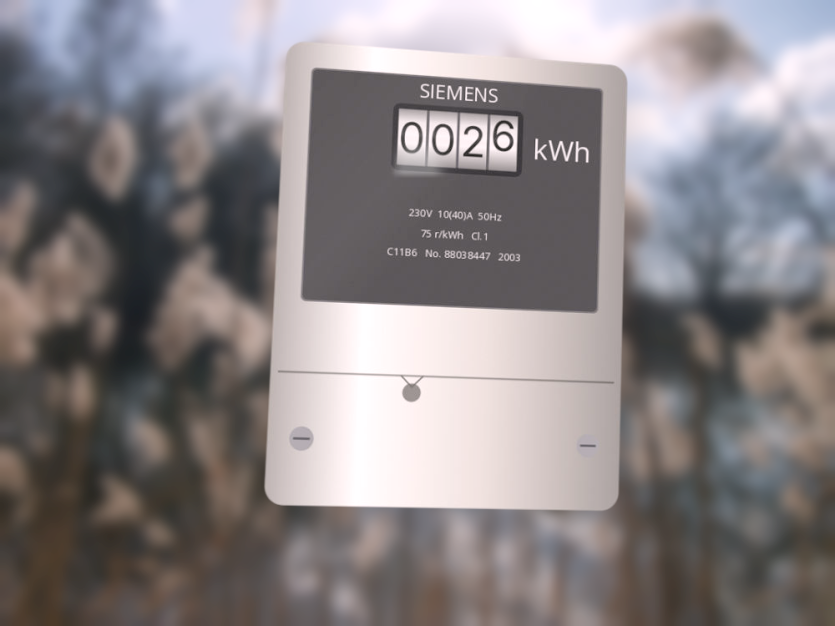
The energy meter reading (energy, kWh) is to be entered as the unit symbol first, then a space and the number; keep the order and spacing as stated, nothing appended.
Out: kWh 26
